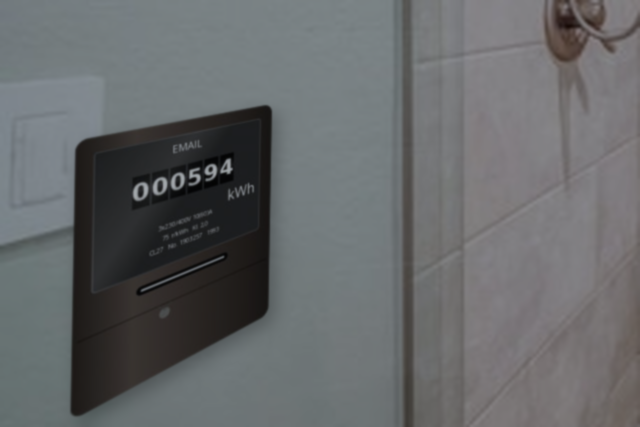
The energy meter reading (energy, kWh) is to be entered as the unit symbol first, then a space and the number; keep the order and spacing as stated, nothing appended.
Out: kWh 594
